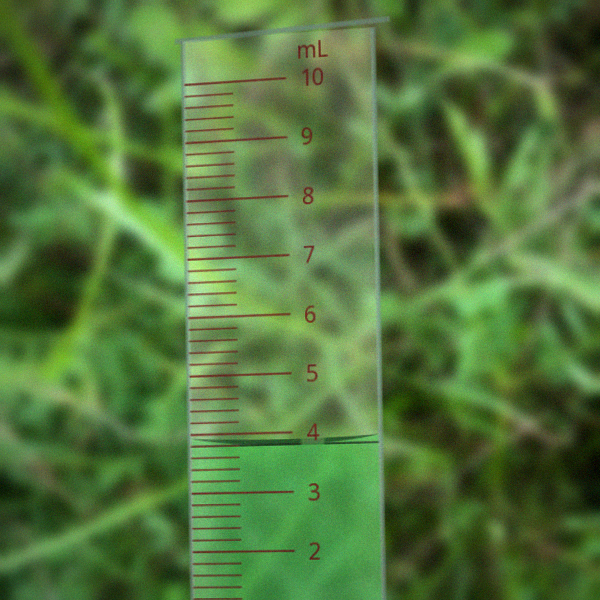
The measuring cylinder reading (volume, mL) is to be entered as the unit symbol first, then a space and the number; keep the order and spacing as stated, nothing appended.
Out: mL 3.8
